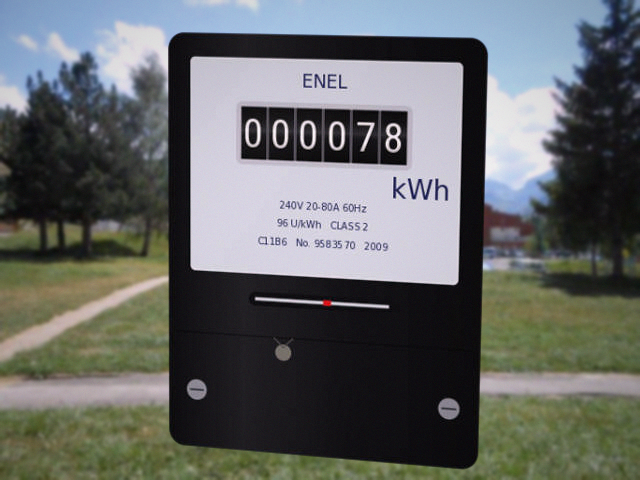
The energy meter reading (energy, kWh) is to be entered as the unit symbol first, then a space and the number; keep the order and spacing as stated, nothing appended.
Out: kWh 78
